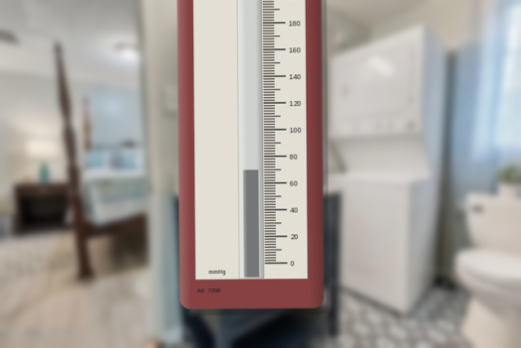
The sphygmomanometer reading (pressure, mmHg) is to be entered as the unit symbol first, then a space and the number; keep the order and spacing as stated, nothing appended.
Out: mmHg 70
